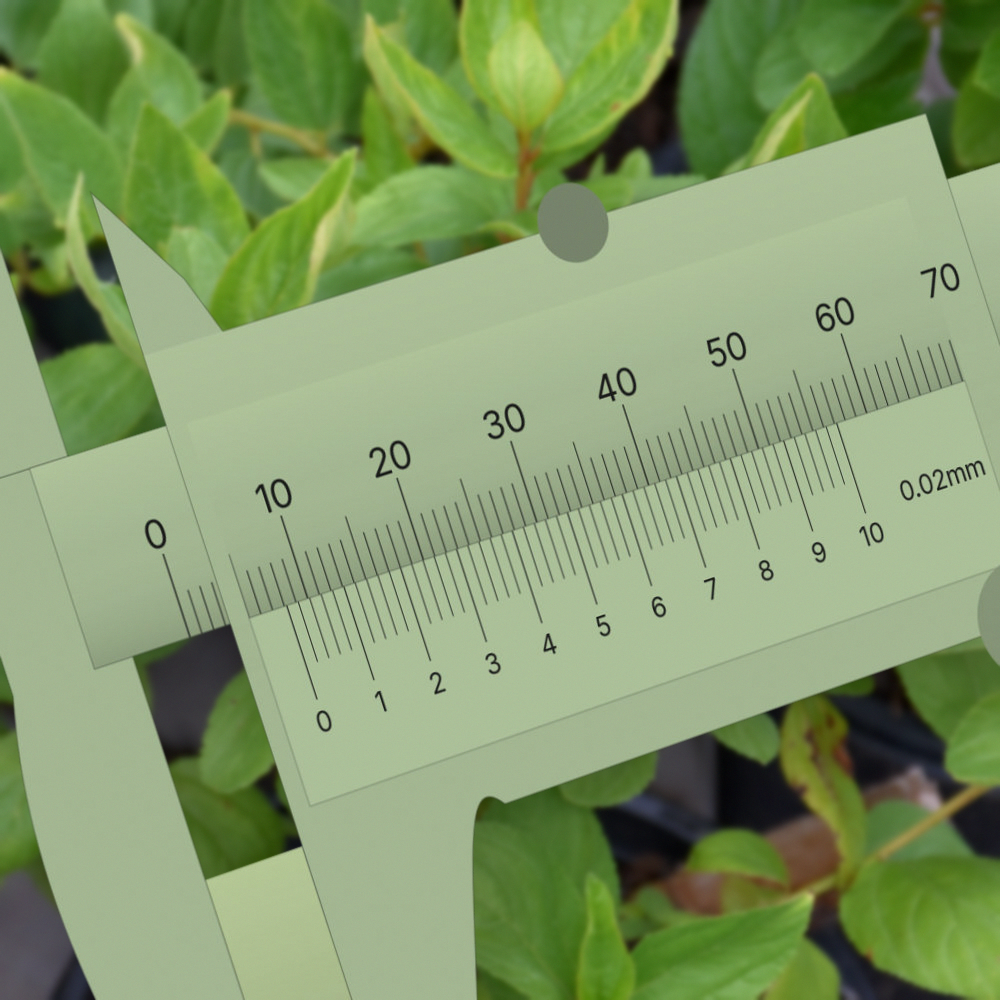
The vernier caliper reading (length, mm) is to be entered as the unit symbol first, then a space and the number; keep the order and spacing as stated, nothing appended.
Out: mm 8.2
